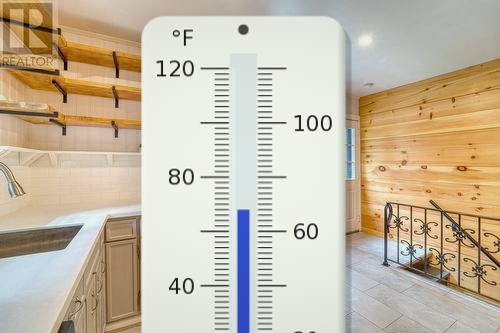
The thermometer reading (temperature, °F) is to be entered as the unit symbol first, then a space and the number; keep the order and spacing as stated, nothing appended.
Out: °F 68
